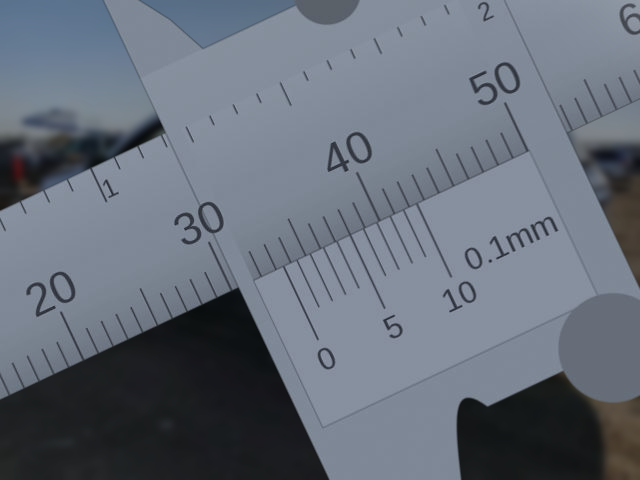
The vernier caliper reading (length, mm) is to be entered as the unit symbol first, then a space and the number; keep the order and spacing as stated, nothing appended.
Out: mm 33.5
